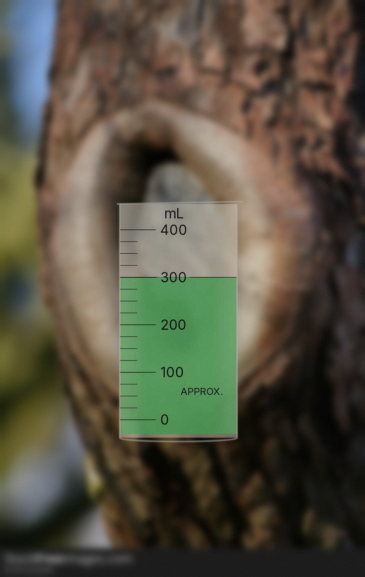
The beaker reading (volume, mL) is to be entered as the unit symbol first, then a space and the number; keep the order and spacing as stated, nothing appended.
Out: mL 300
